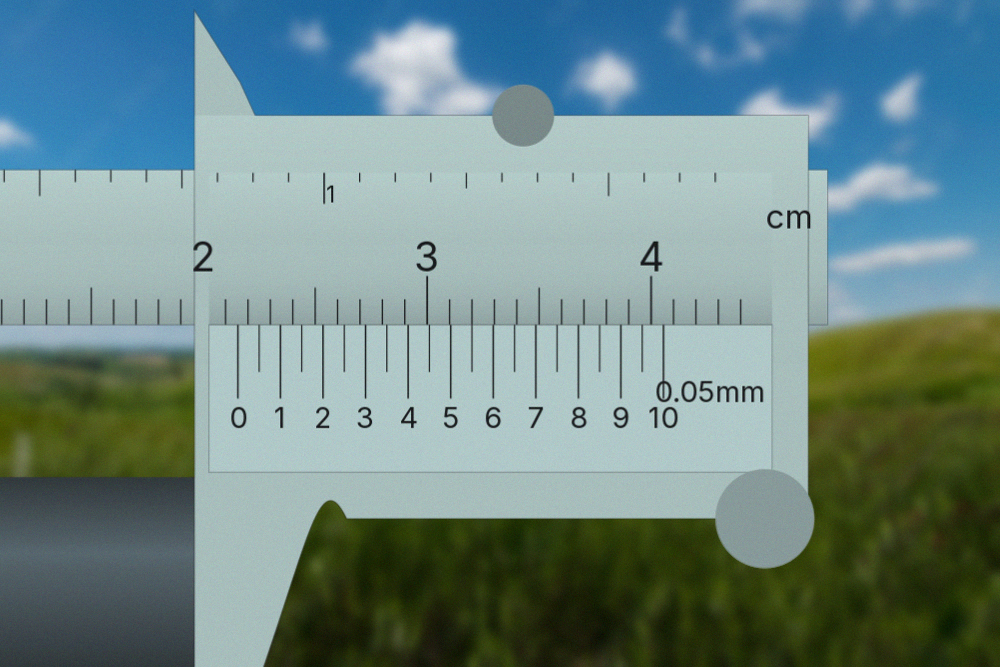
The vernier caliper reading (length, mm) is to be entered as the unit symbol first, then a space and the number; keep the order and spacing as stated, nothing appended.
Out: mm 21.55
